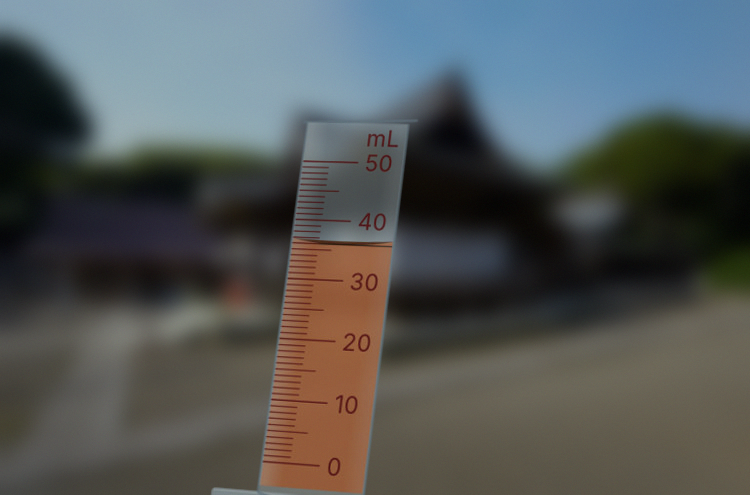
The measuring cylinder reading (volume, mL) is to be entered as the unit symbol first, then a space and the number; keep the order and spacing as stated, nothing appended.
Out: mL 36
